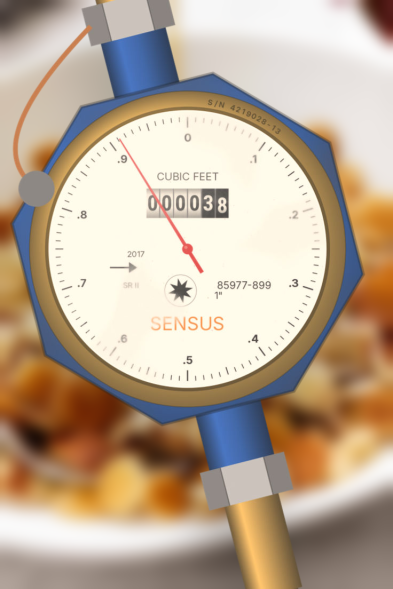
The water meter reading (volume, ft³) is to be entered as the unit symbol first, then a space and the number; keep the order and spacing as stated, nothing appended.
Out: ft³ 37.91
